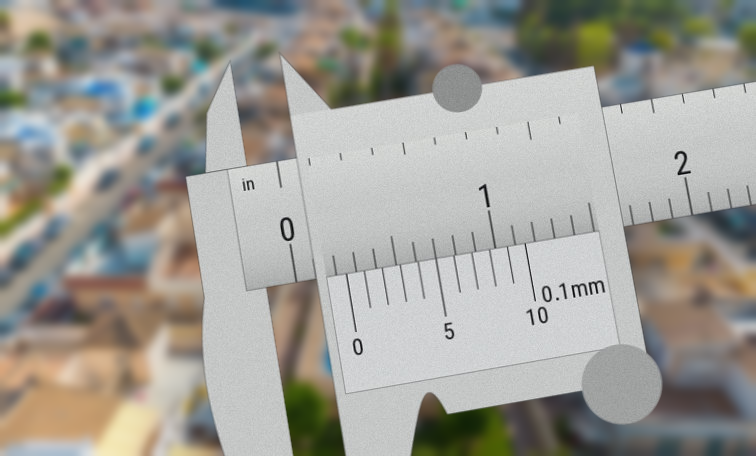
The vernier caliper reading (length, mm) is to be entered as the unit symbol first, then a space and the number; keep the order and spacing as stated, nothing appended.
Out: mm 2.5
